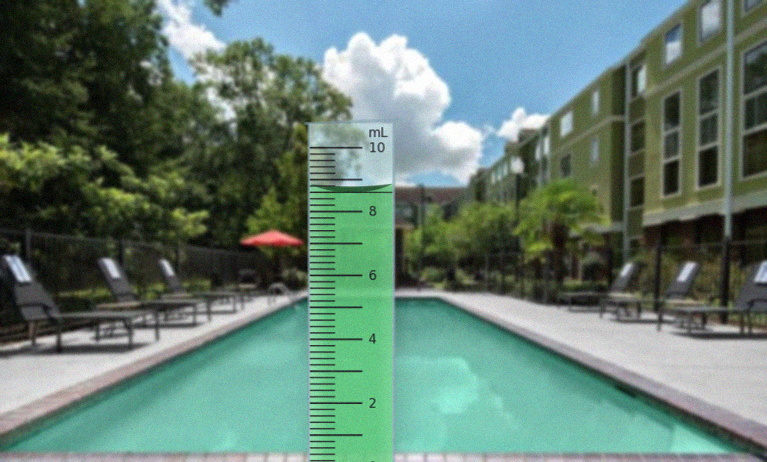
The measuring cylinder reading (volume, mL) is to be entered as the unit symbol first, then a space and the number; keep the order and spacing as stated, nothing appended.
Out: mL 8.6
